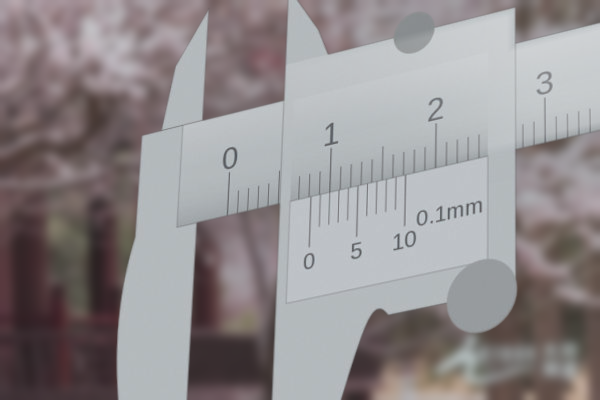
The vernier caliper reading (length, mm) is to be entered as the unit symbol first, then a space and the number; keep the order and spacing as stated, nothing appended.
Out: mm 8.2
